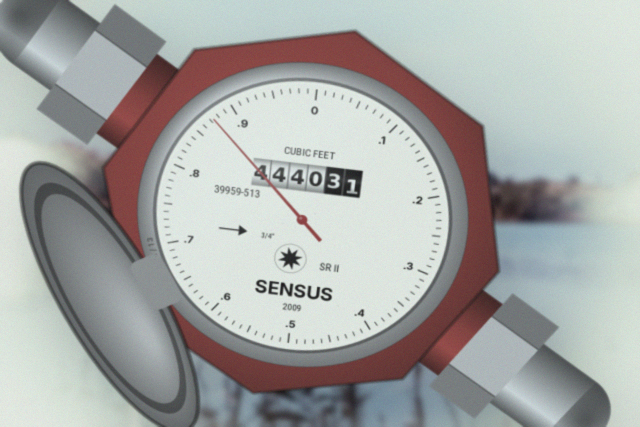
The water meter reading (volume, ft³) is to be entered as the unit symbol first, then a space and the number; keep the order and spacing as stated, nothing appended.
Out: ft³ 444030.87
